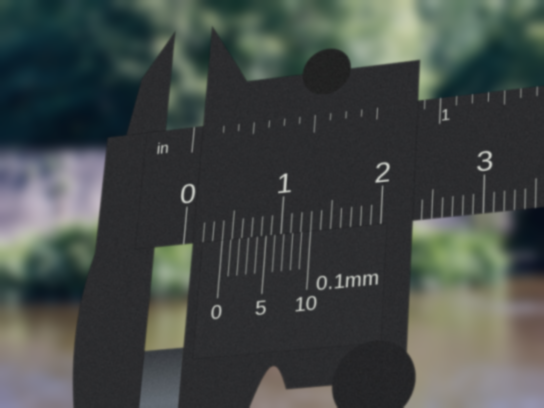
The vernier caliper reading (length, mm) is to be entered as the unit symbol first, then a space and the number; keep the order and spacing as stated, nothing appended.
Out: mm 4.0
